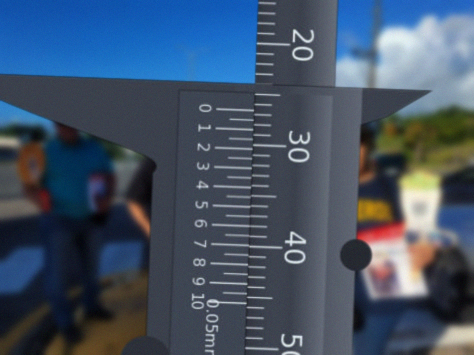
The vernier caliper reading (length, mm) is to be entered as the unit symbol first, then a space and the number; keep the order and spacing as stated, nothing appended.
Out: mm 26.6
